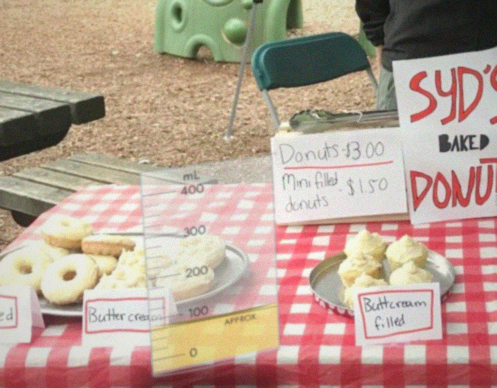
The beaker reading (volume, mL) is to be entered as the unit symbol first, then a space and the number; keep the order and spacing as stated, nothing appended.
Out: mL 75
